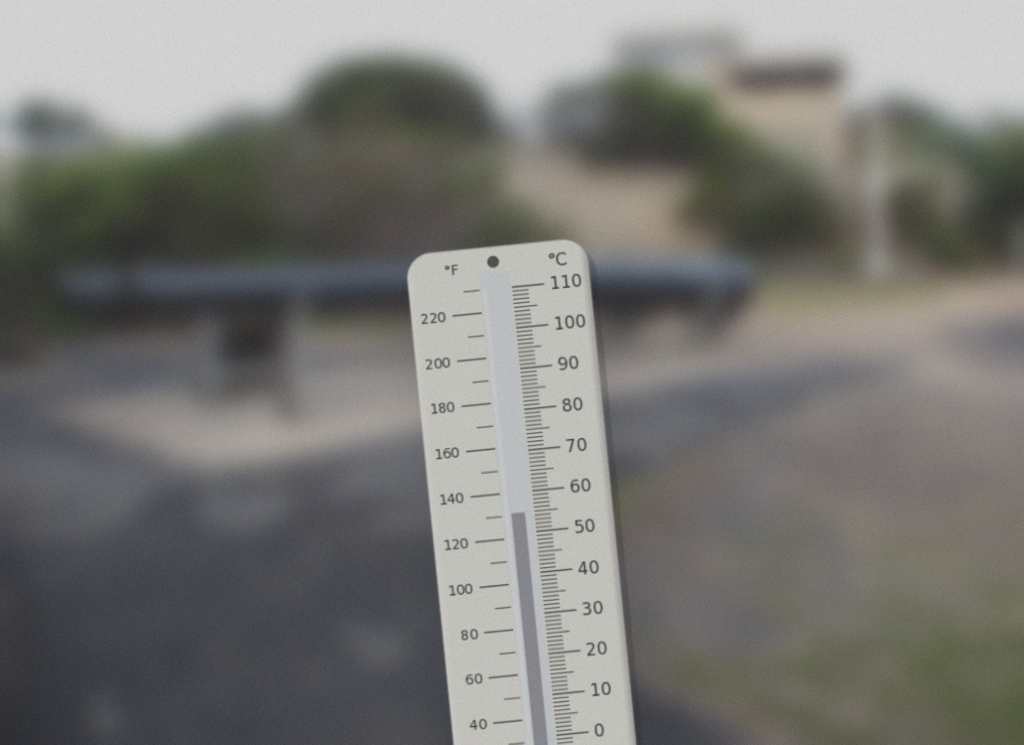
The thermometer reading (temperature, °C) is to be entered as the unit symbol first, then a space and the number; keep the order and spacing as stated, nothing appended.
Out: °C 55
